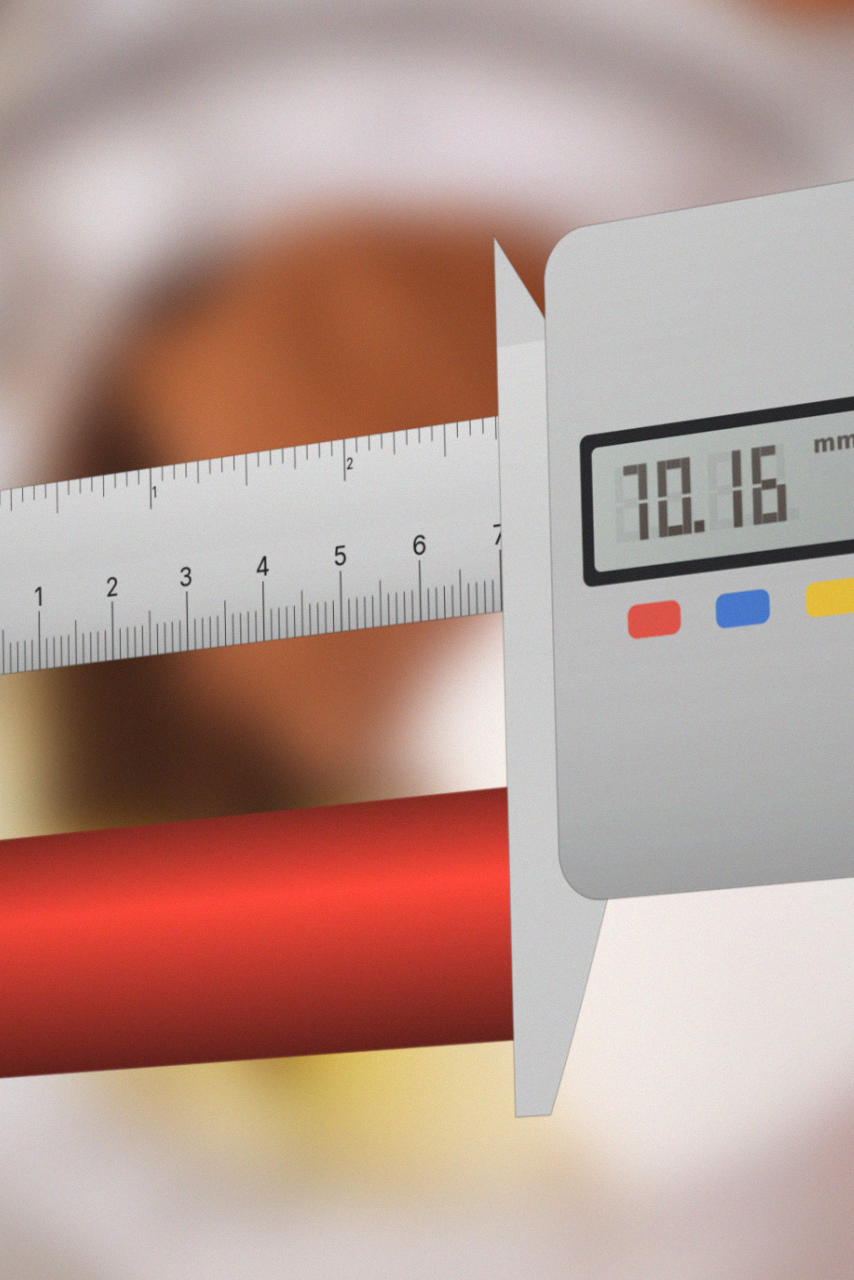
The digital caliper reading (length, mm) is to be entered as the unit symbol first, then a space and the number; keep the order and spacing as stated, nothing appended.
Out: mm 70.16
